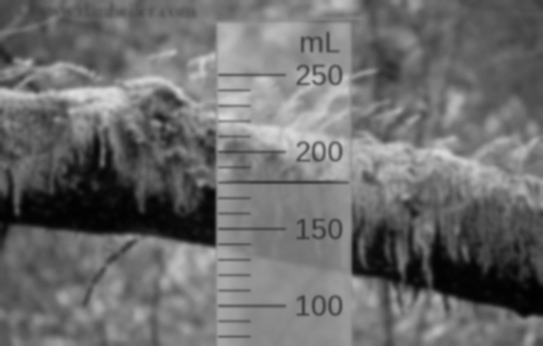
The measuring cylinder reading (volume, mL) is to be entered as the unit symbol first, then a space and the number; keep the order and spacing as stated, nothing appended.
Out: mL 180
